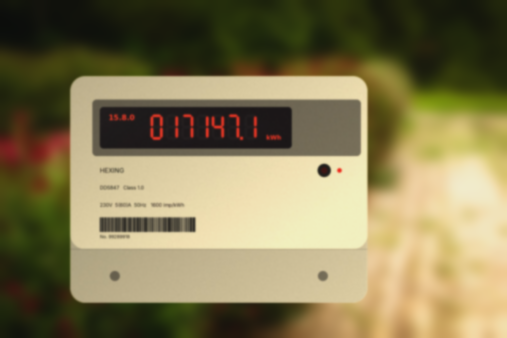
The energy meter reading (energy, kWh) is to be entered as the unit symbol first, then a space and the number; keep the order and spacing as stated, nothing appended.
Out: kWh 17147.1
